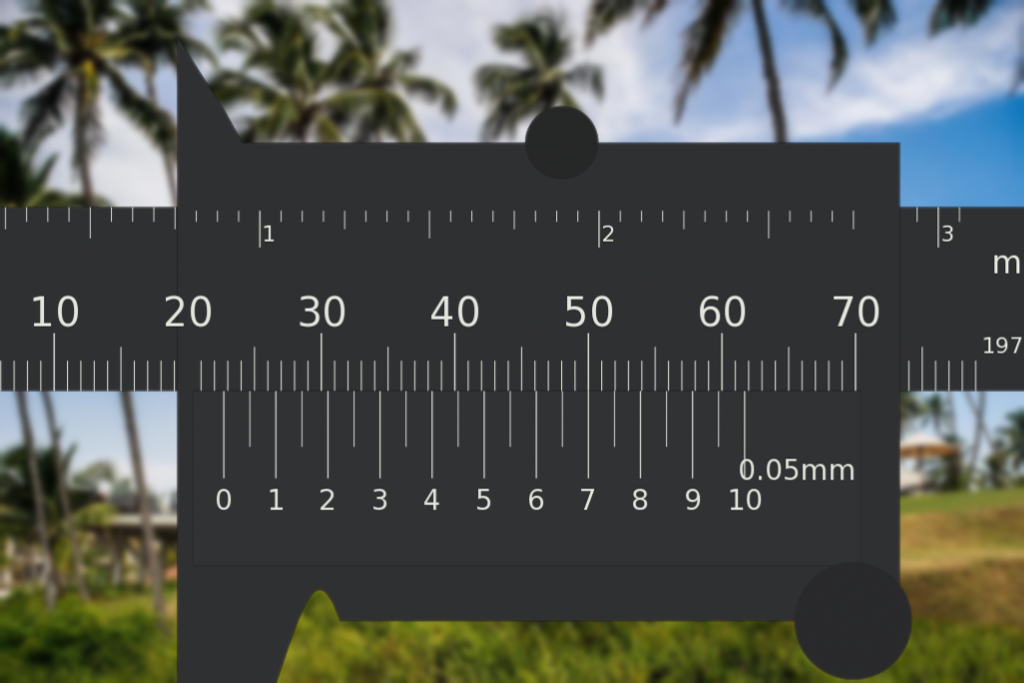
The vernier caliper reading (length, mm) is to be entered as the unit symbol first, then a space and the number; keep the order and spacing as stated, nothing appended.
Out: mm 22.7
